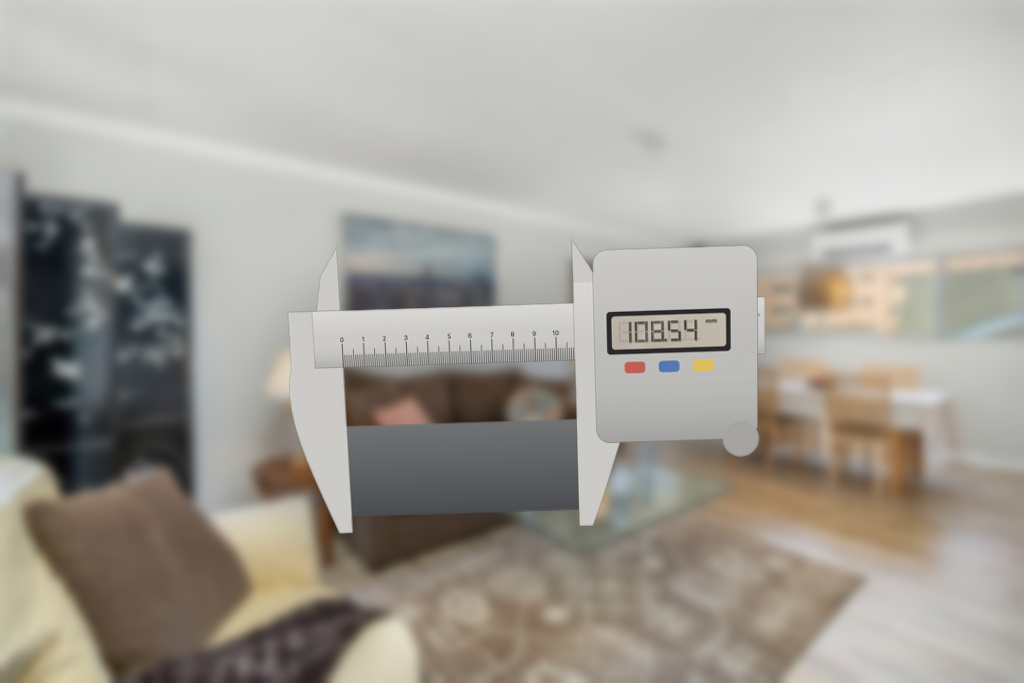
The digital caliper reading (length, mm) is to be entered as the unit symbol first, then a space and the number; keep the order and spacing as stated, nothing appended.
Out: mm 108.54
